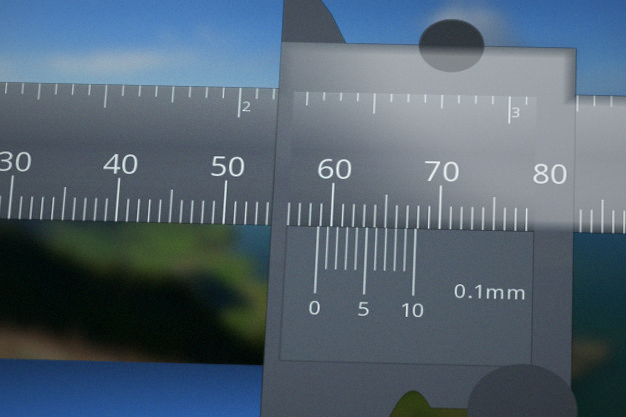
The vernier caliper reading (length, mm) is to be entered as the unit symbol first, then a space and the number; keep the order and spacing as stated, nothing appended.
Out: mm 58.8
